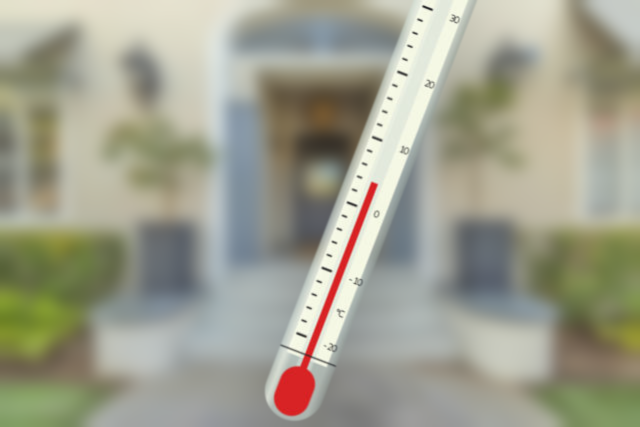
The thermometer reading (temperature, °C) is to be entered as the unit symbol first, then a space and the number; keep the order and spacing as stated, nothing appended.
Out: °C 4
